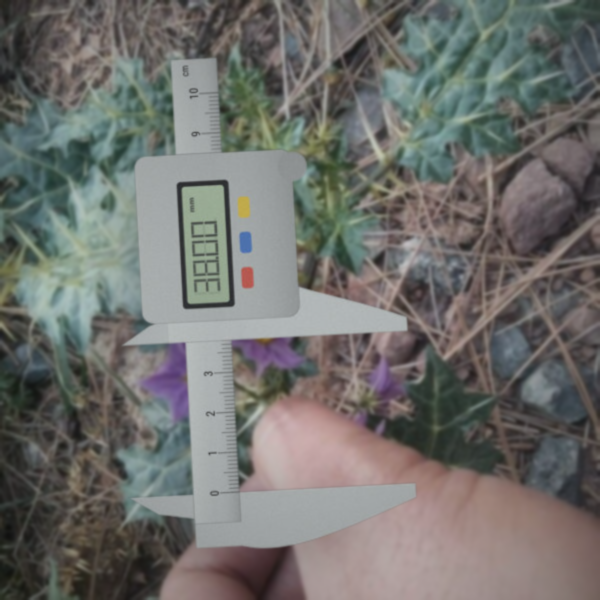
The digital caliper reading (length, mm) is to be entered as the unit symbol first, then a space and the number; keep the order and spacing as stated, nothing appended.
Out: mm 38.00
